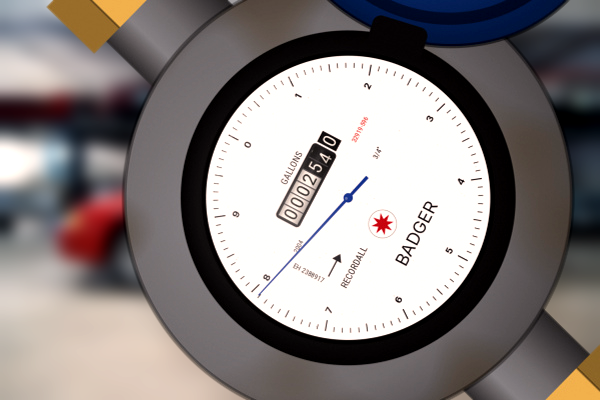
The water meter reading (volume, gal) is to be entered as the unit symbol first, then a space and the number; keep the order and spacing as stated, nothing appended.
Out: gal 2537.9
